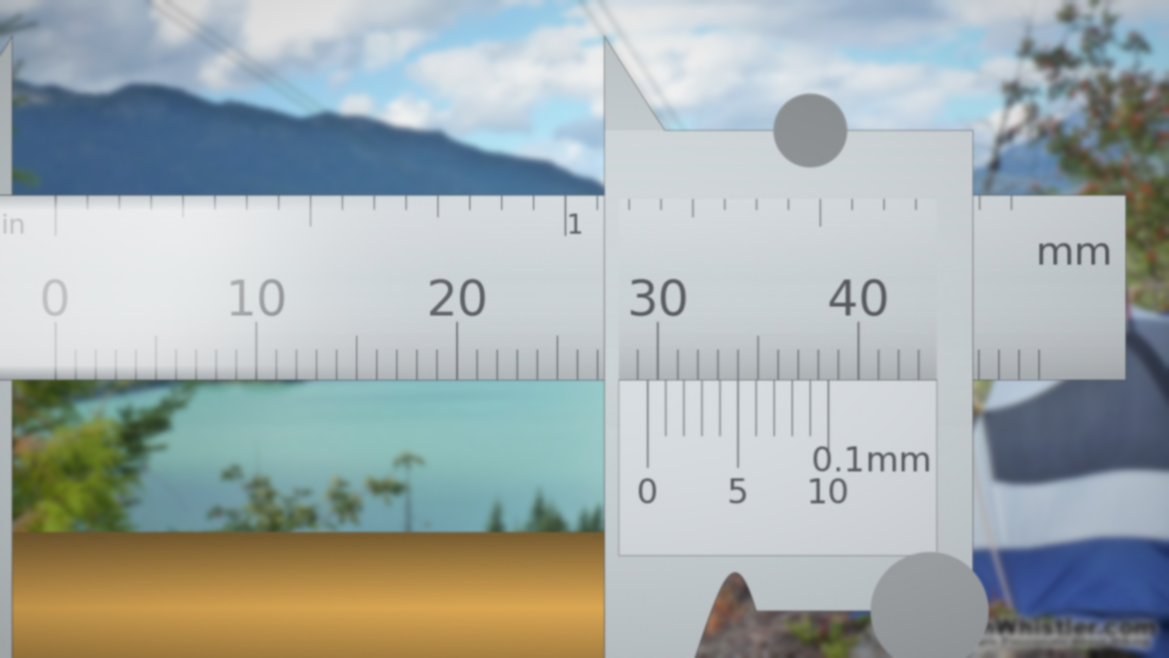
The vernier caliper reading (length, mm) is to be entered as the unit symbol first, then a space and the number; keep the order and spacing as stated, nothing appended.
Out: mm 29.5
